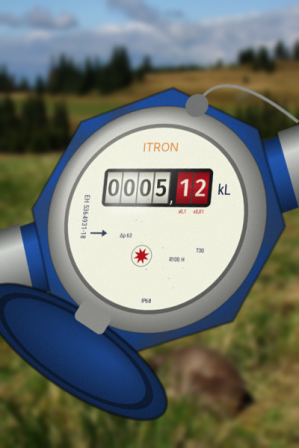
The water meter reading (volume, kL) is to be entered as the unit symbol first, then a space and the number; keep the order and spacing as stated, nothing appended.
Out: kL 5.12
